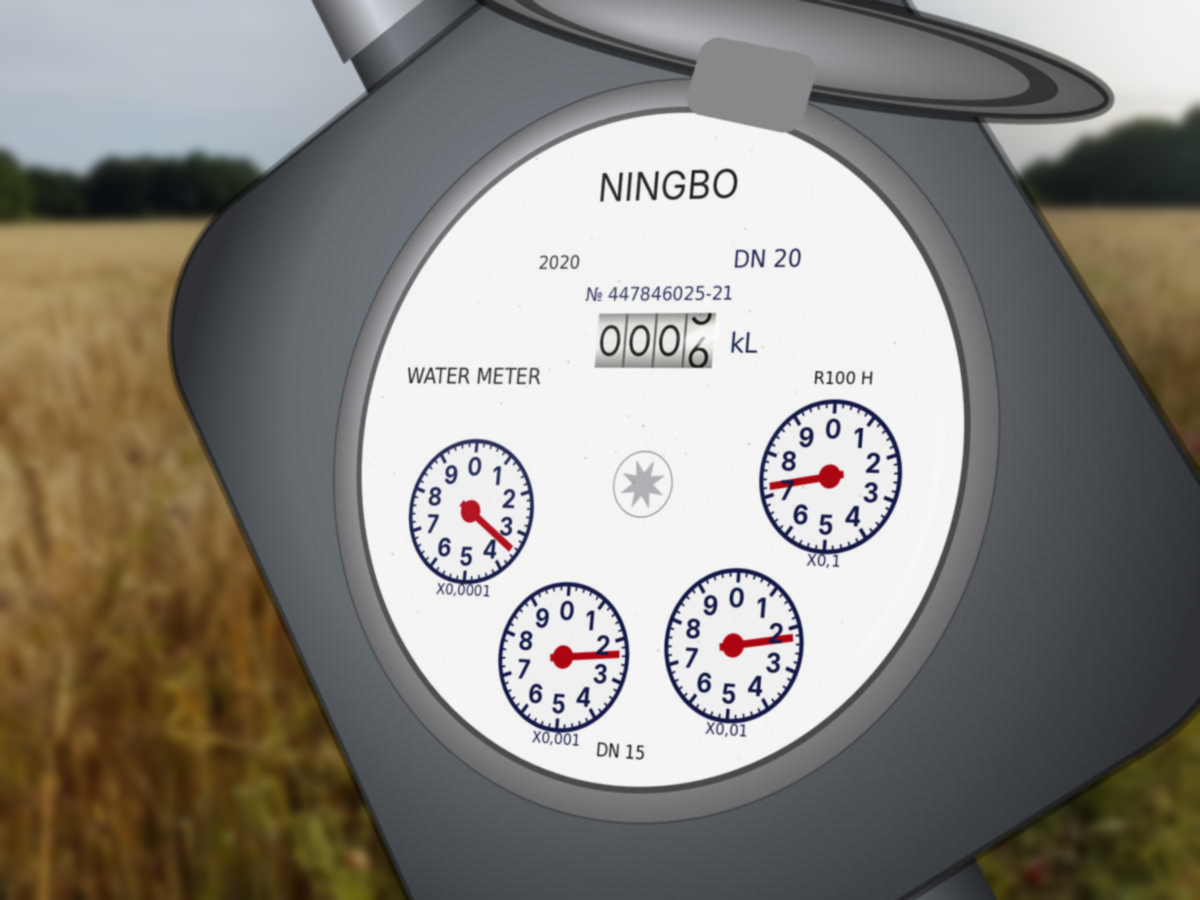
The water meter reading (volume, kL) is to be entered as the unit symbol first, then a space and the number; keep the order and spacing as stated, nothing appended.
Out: kL 5.7223
